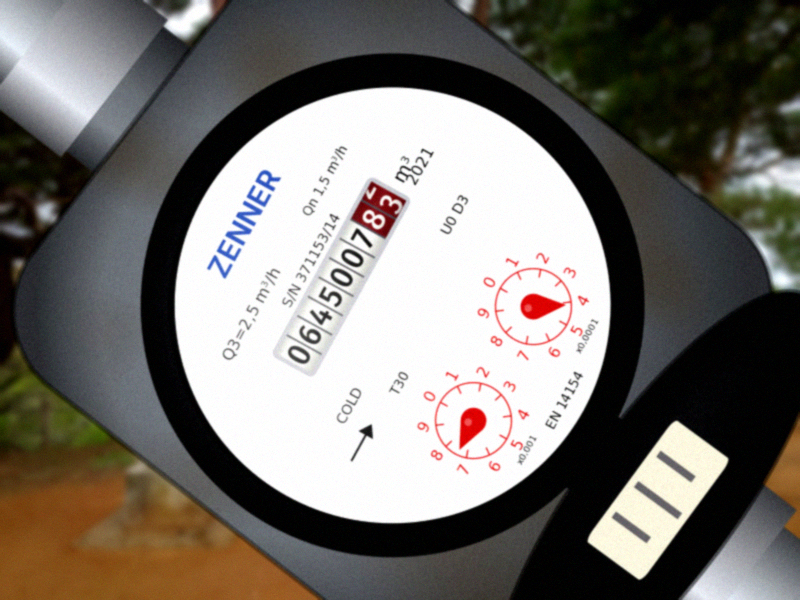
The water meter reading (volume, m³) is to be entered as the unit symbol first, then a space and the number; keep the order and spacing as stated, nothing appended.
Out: m³ 645007.8274
